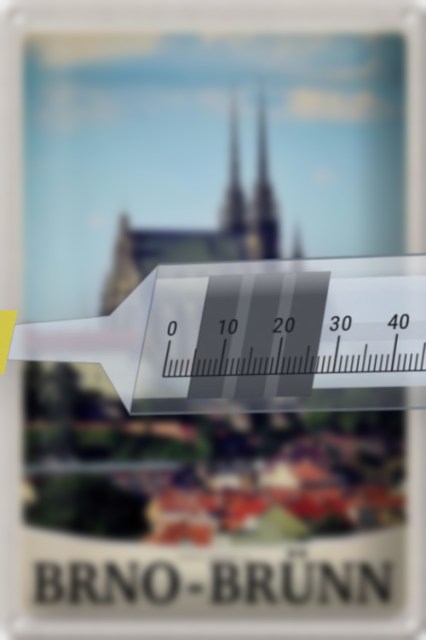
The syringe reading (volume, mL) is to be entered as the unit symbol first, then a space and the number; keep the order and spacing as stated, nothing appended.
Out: mL 5
